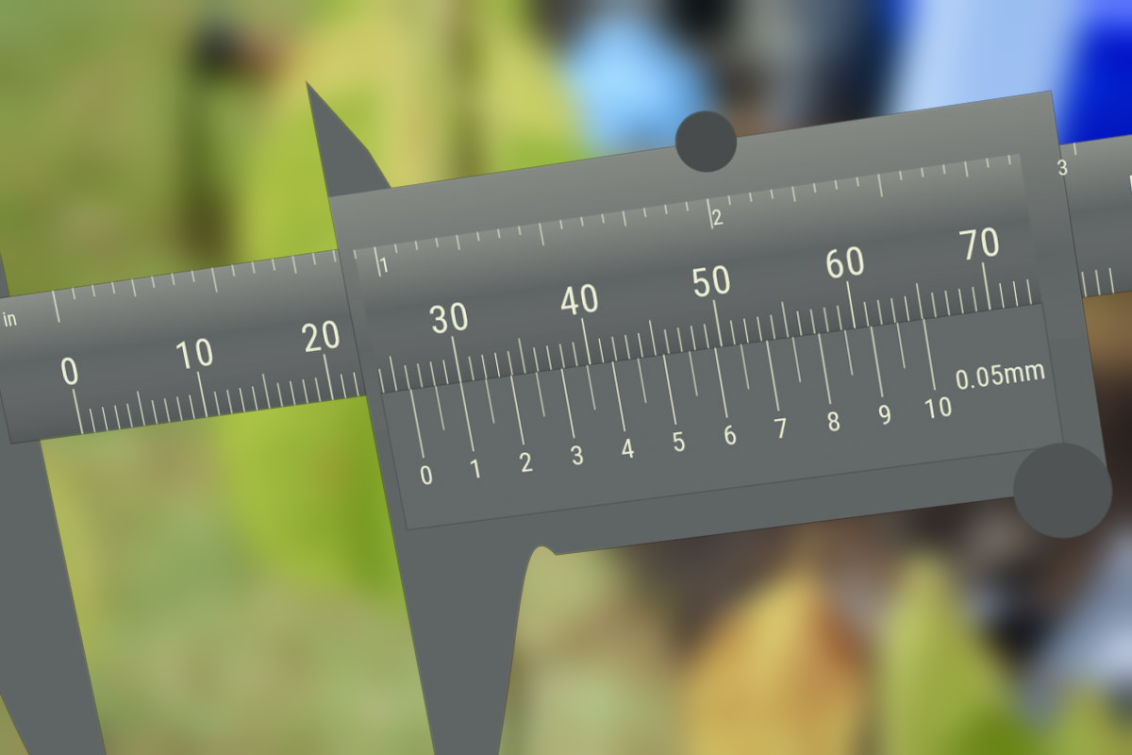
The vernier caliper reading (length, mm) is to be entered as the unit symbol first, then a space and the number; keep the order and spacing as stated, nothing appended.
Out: mm 26.1
